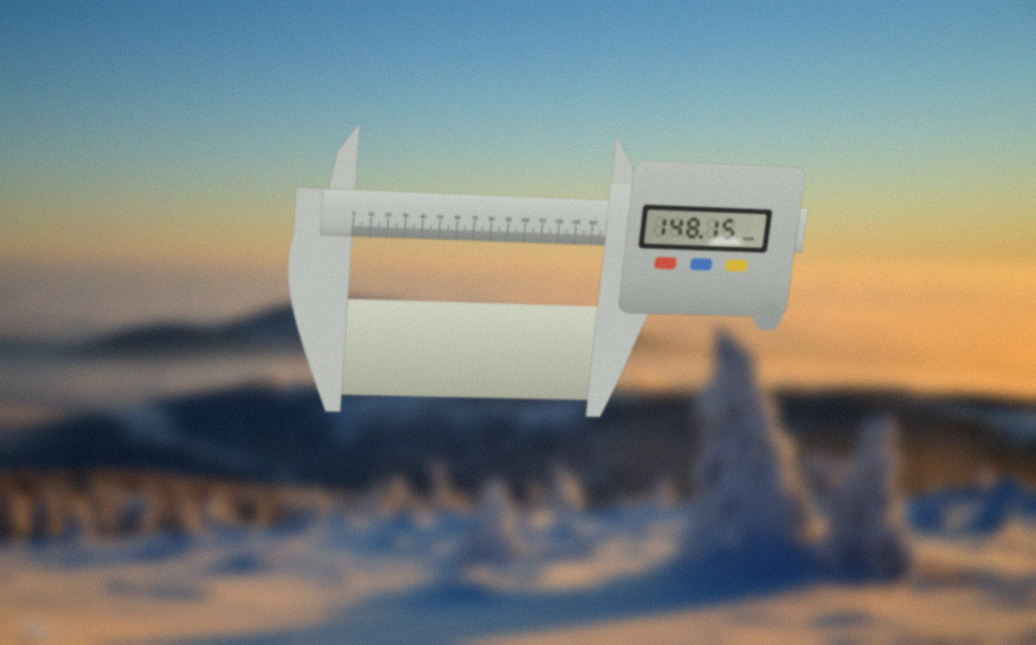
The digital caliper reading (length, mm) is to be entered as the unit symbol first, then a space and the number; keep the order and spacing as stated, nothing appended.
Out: mm 148.15
